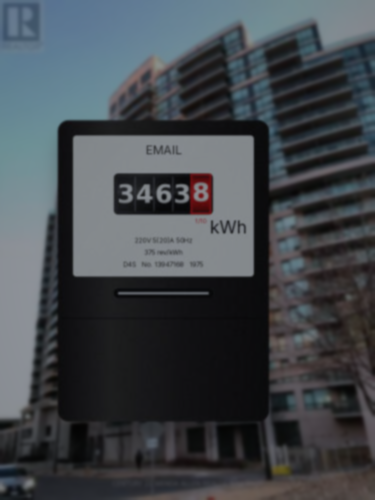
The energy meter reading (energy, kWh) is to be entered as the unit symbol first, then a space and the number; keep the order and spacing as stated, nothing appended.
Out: kWh 3463.8
